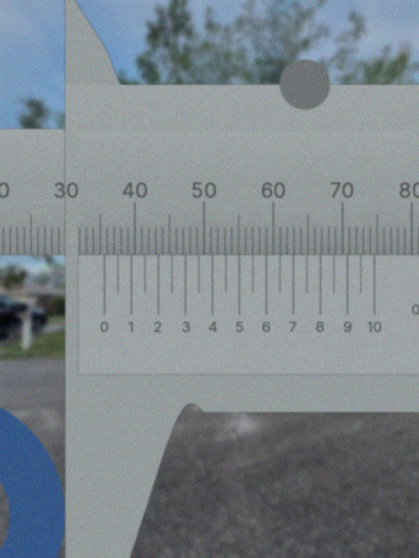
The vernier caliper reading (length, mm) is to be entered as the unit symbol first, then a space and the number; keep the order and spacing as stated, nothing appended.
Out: mm 35.6
